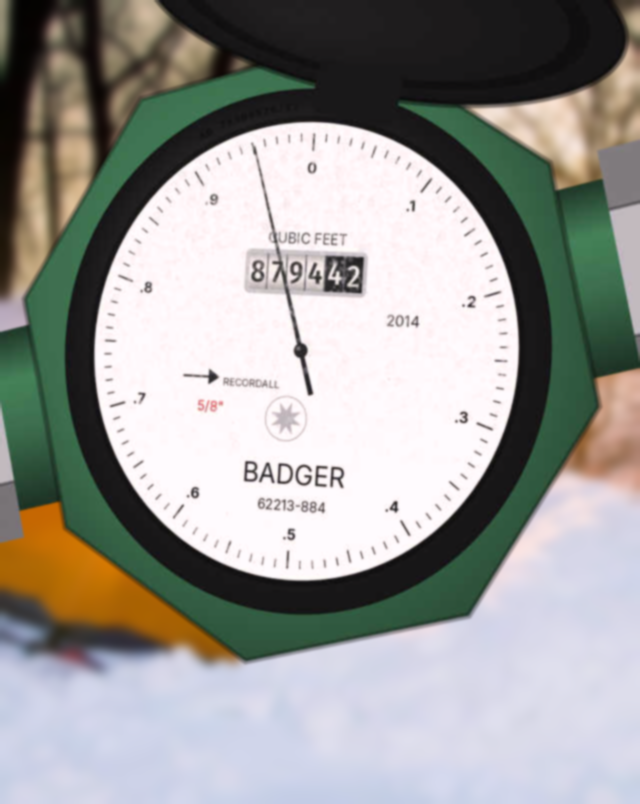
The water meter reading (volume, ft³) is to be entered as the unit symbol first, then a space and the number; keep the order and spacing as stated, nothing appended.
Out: ft³ 879441.95
